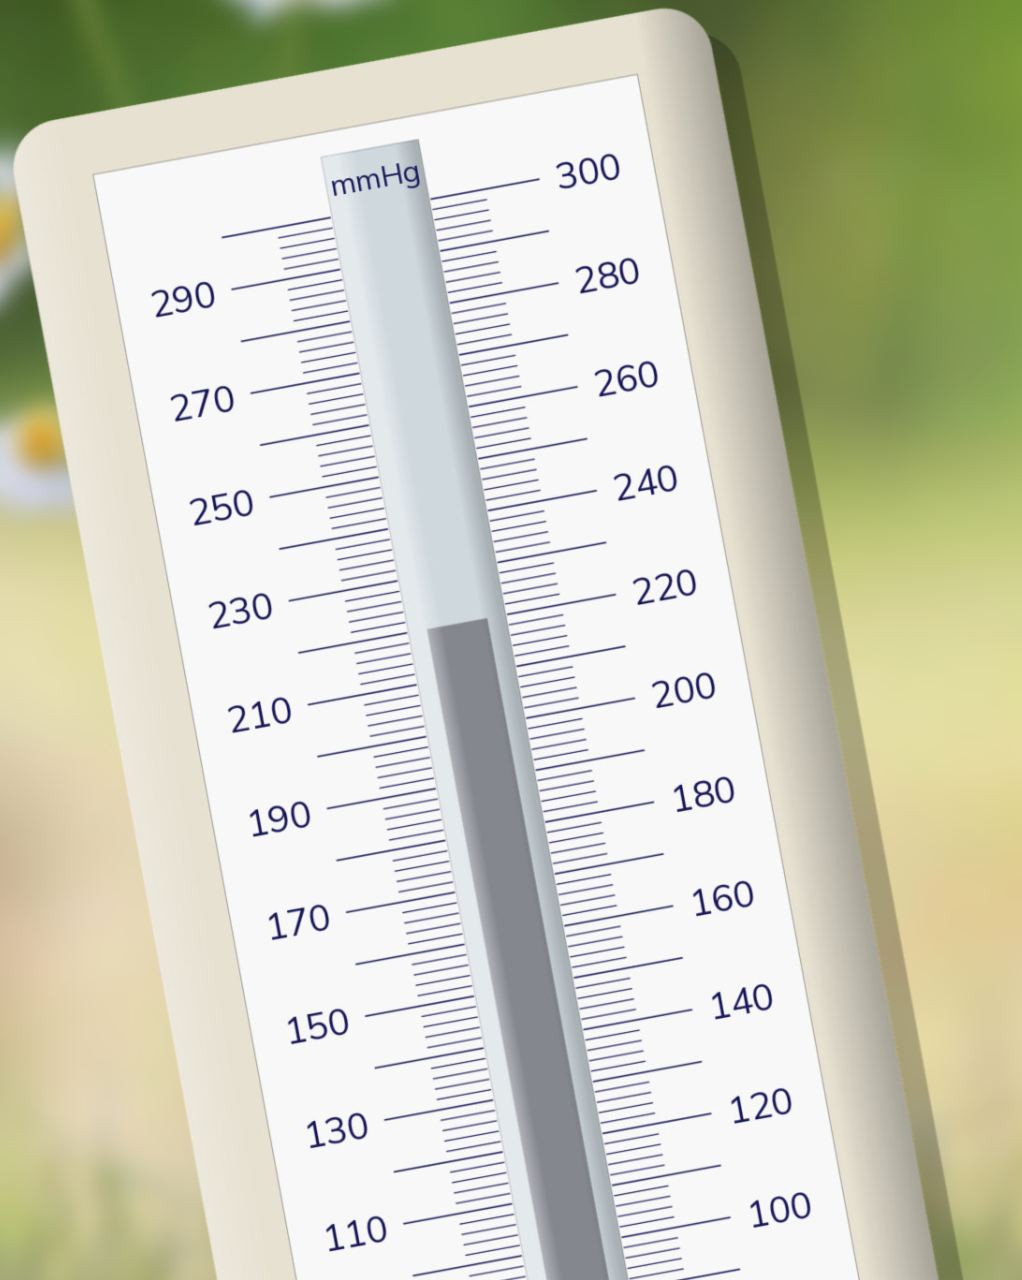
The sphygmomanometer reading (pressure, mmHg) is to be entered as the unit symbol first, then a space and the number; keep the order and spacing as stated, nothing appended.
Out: mmHg 220
